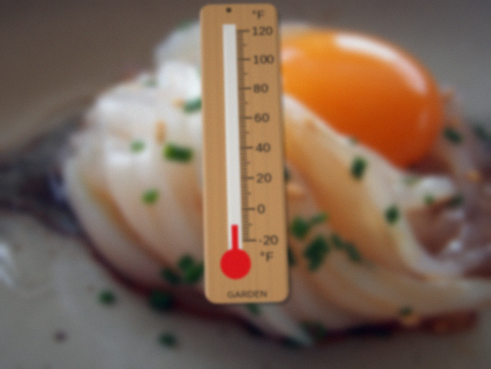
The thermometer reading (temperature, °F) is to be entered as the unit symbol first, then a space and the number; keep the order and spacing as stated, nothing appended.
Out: °F -10
